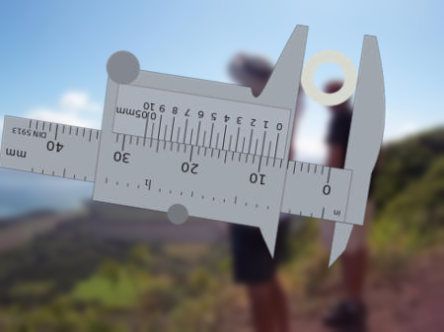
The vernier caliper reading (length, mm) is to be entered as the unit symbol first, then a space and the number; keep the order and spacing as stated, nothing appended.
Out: mm 8.0
